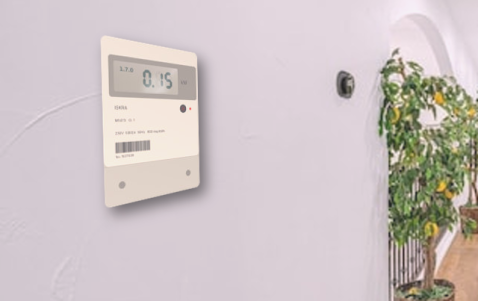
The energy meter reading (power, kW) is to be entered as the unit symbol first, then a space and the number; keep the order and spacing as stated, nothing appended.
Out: kW 0.15
